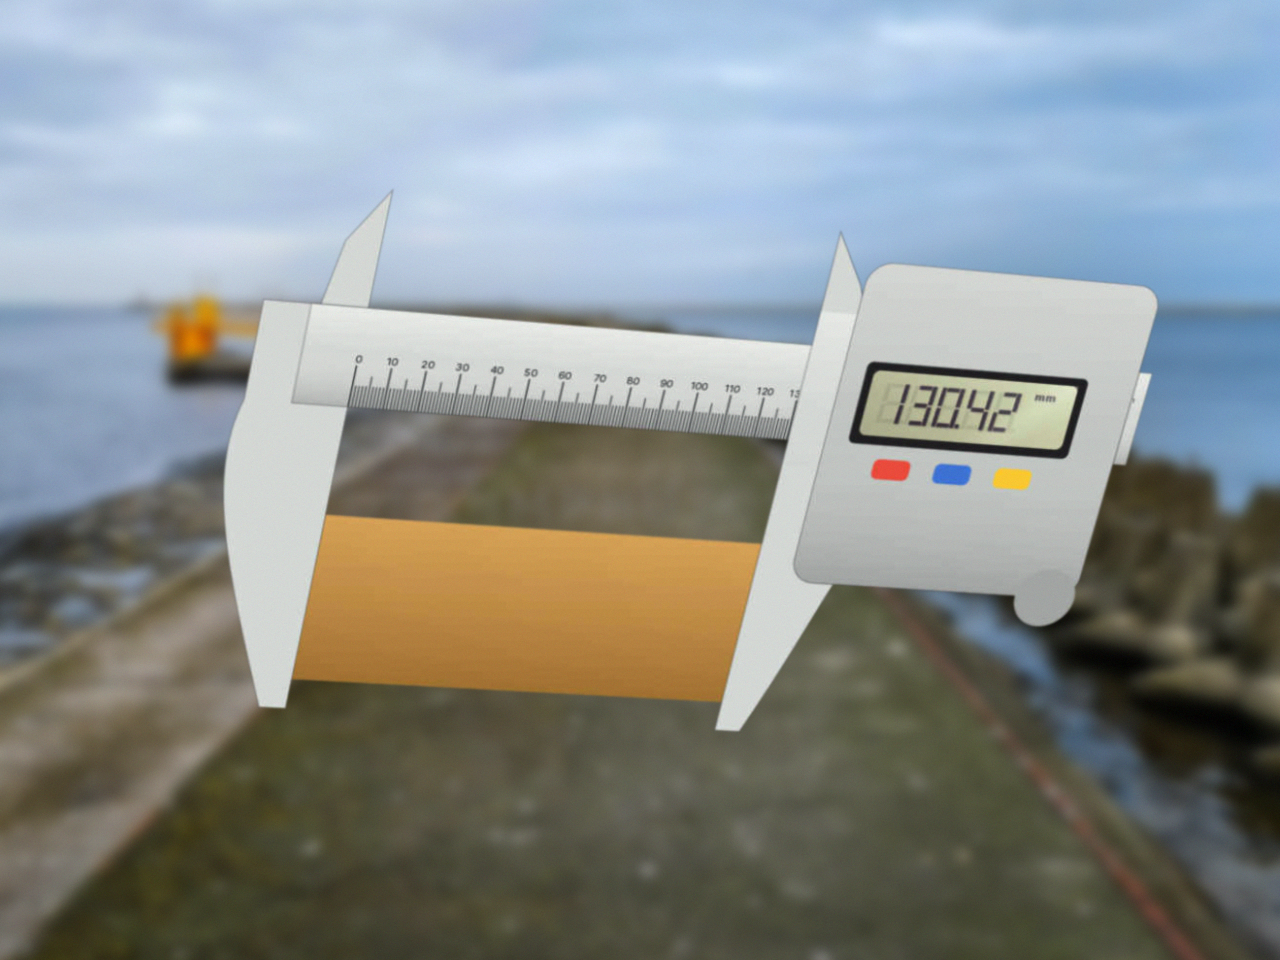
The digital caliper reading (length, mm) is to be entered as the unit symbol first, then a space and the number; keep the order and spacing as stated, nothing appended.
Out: mm 130.42
